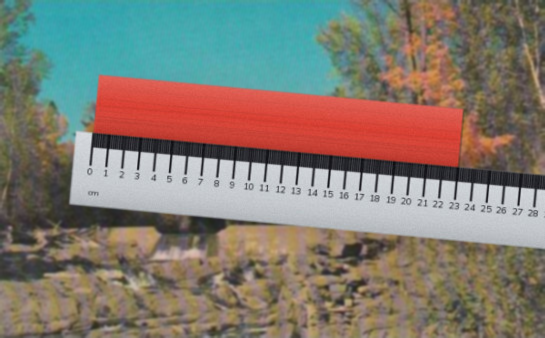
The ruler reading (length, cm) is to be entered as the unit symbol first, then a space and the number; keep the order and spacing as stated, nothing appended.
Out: cm 23
